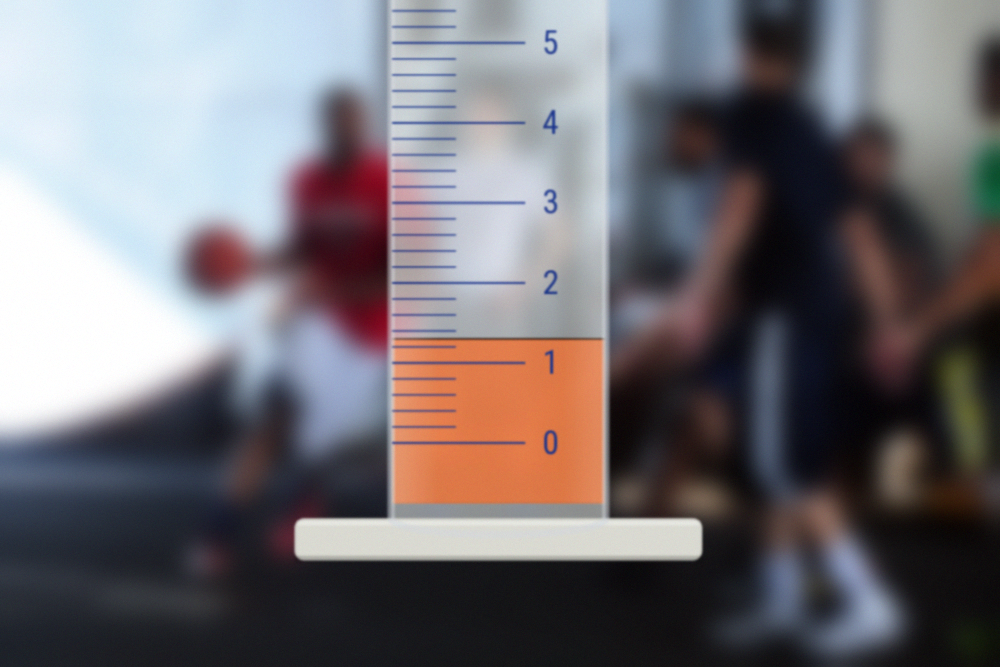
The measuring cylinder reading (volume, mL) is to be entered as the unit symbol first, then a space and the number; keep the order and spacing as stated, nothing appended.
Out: mL 1.3
